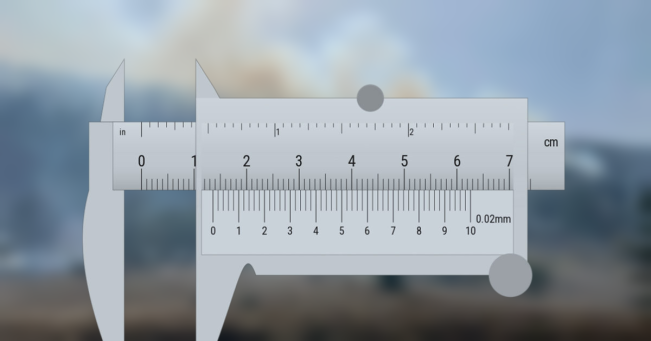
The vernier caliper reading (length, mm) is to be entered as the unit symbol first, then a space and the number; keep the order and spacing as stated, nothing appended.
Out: mm 13.6
